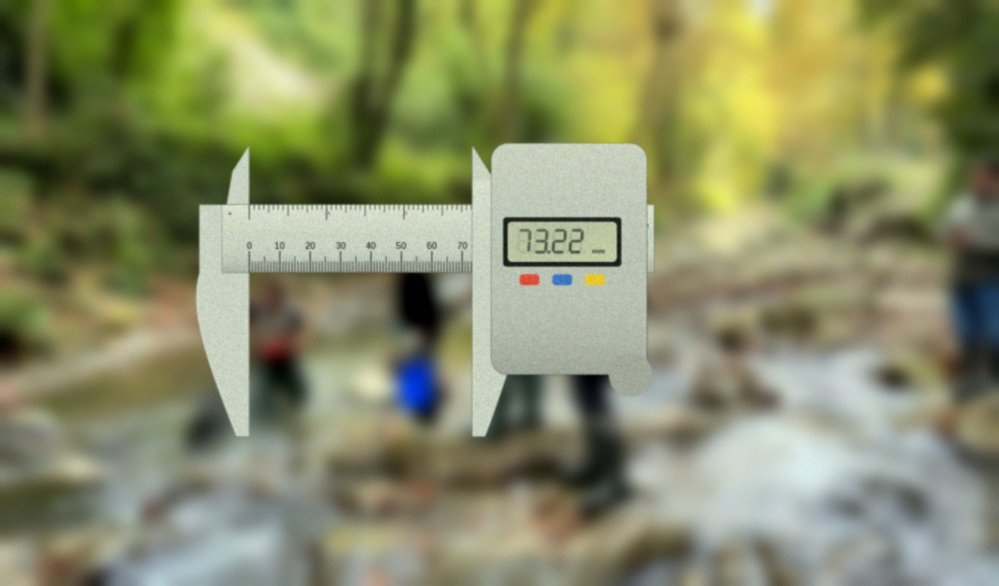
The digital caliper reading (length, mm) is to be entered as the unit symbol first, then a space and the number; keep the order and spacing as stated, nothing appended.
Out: mm 73.22
